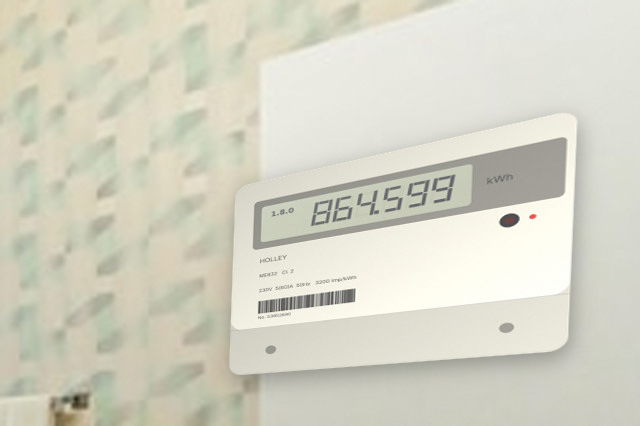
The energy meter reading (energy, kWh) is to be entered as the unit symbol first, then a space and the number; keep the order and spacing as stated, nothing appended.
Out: kWh 864.599
